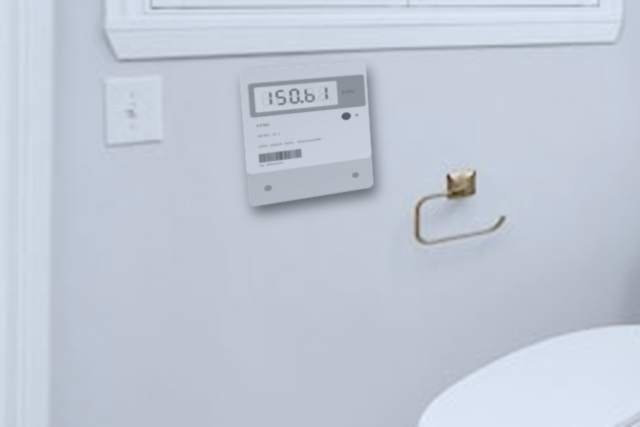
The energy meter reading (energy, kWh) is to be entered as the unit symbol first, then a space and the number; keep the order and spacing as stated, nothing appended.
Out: kWh 150.61
